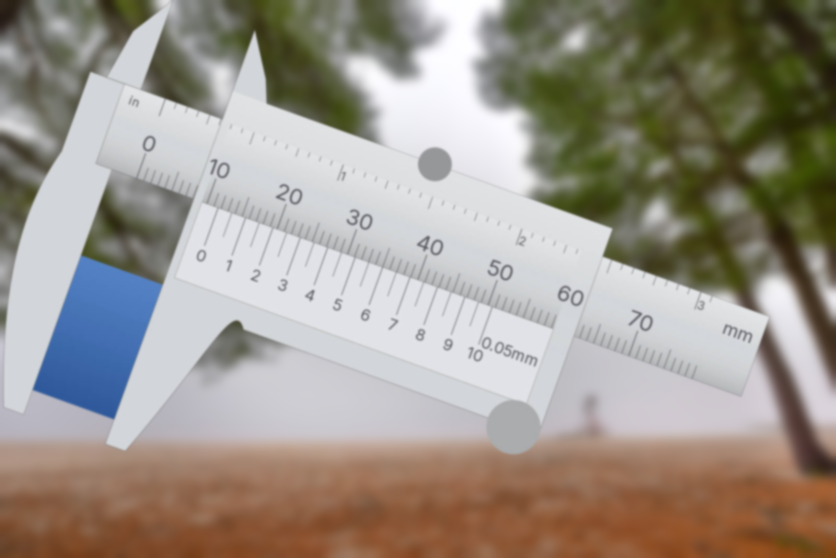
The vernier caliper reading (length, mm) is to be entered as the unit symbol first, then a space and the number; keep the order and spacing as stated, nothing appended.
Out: mm 11.6
